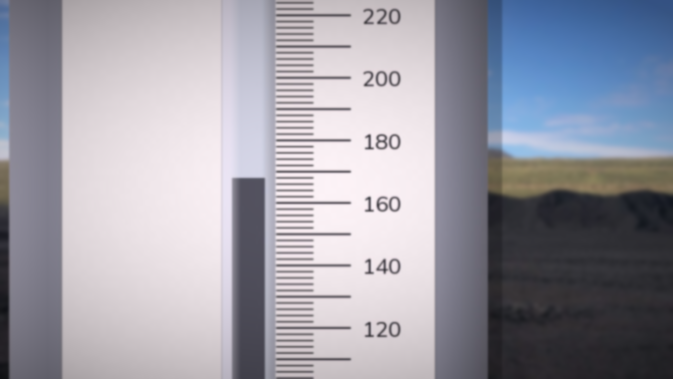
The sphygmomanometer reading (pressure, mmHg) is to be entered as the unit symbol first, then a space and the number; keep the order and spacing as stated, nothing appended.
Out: mmHg 168
